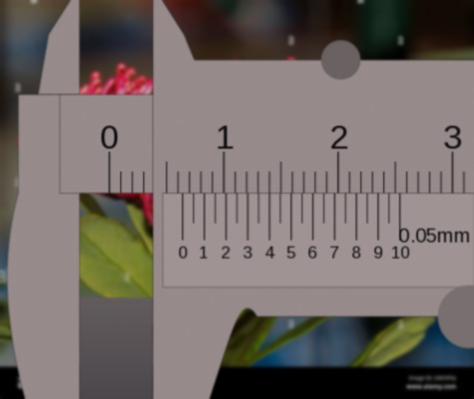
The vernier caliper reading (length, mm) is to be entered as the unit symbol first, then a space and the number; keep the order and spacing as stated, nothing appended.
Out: mm 6.4
